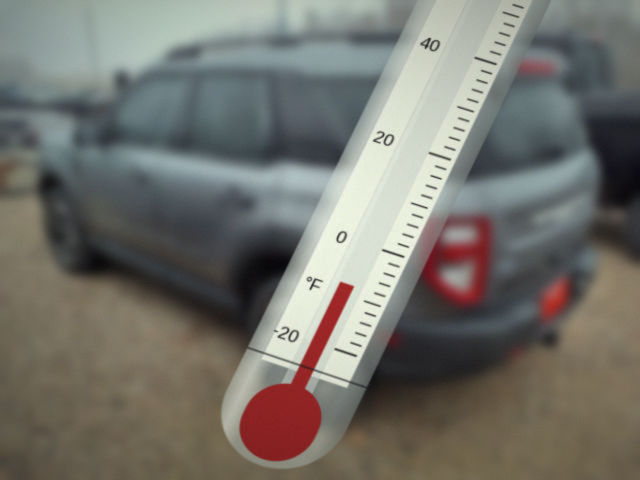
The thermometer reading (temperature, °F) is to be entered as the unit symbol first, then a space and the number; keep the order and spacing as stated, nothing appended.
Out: °F -8
